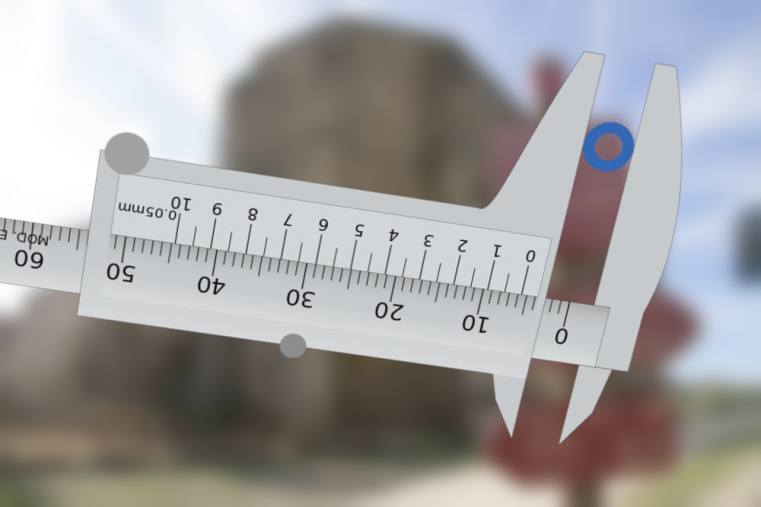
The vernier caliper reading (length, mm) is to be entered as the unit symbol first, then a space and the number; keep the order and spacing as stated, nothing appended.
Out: mm 5.6
